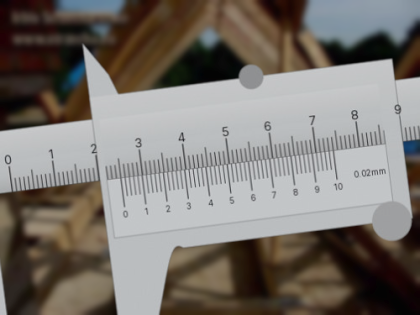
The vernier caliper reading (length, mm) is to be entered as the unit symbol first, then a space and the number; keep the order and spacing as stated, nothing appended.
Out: mm 25.0
